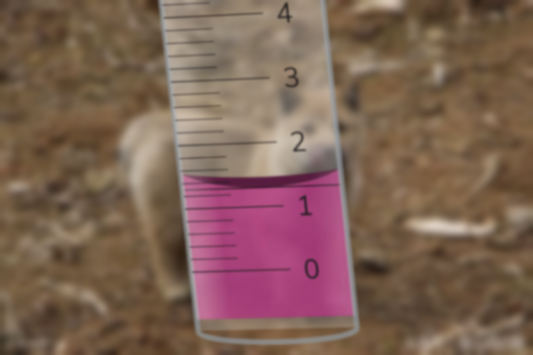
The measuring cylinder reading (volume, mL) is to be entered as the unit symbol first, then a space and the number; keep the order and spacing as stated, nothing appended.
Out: mL 1.3
